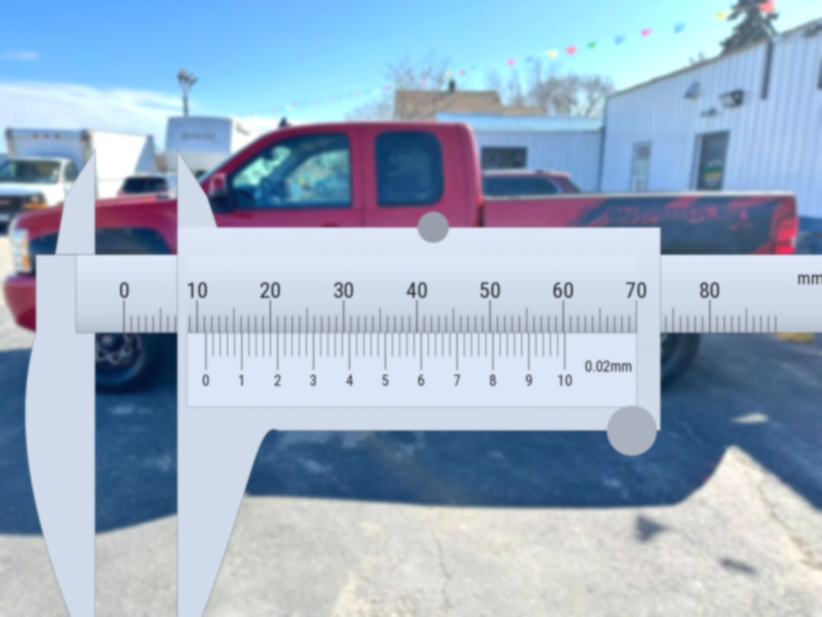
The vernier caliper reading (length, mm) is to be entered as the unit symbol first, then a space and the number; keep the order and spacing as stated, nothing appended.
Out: mm 11.2
